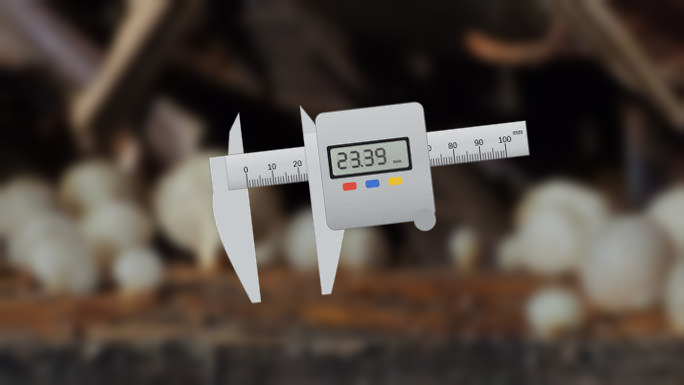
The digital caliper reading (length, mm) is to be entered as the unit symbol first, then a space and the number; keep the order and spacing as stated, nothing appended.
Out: mm 23.39
